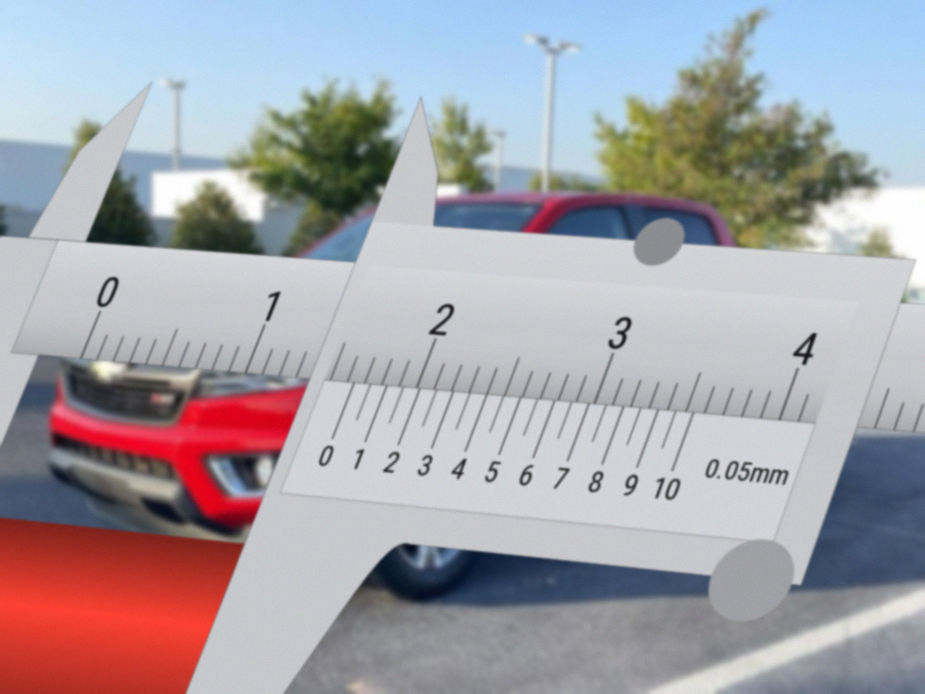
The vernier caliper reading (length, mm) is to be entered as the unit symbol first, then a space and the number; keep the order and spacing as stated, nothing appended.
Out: mm 16.4
